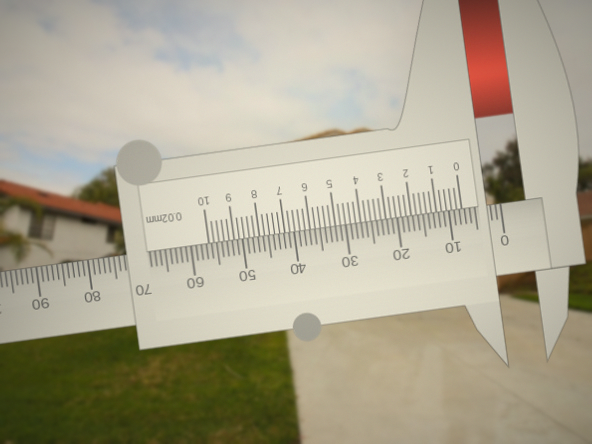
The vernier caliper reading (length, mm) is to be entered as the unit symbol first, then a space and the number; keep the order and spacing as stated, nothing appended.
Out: mm 7.5
